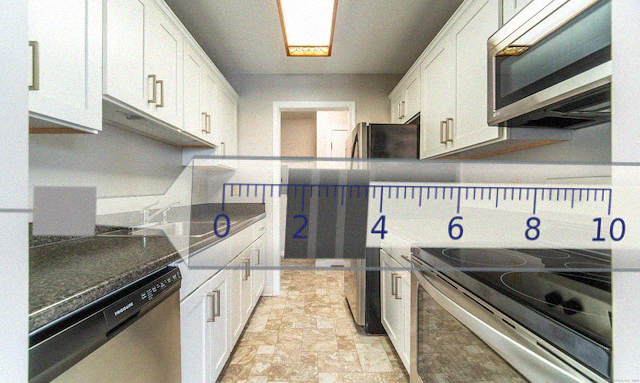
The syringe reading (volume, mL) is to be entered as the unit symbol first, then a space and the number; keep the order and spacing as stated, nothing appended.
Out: mL 1.6
